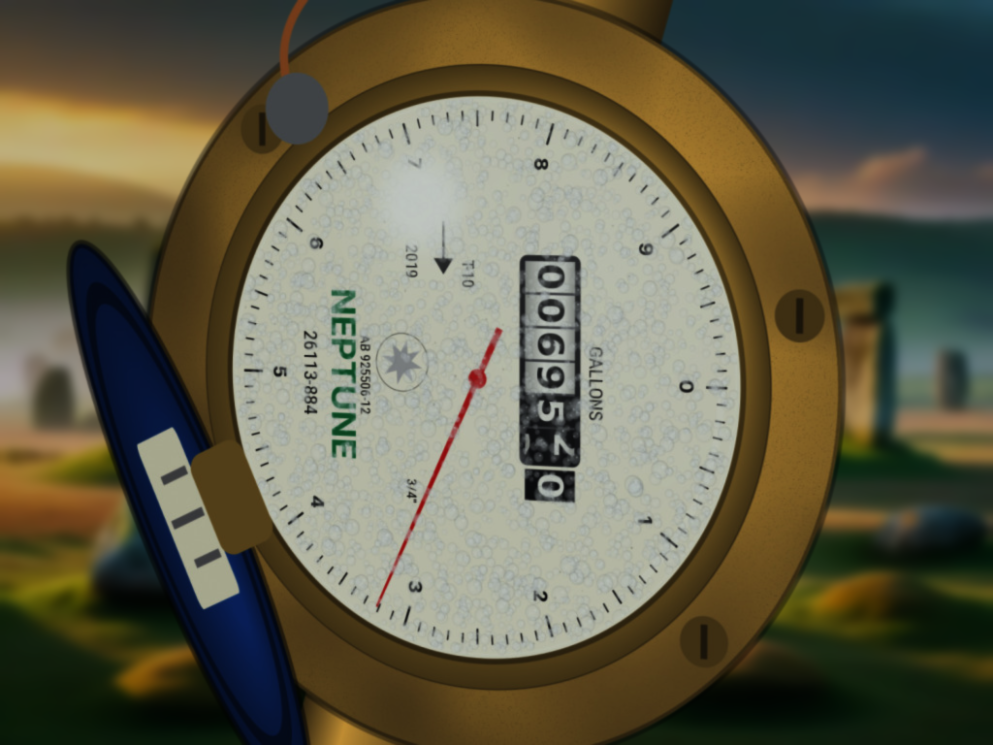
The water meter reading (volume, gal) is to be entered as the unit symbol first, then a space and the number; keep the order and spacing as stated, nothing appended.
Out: gal 69523.2
